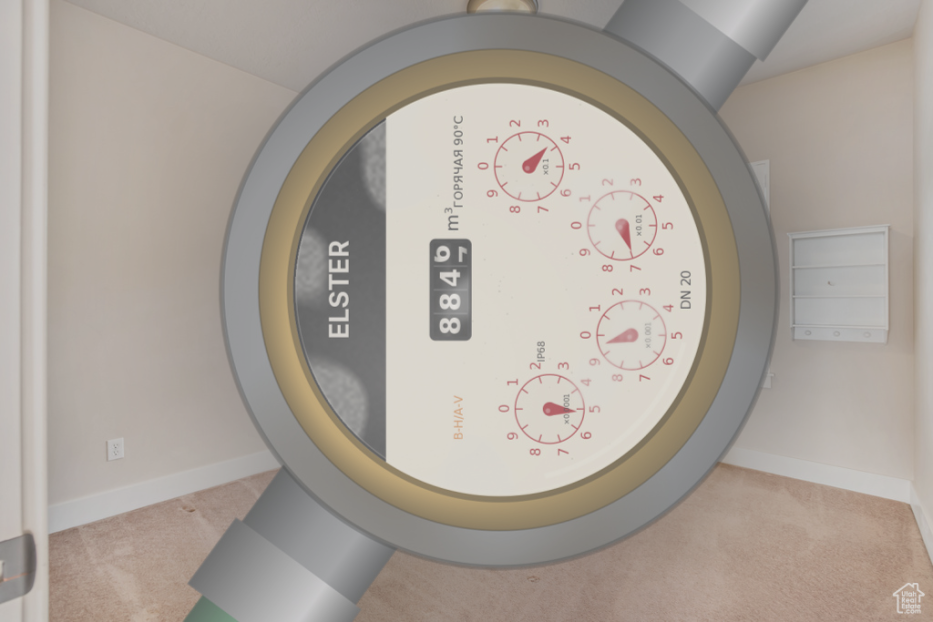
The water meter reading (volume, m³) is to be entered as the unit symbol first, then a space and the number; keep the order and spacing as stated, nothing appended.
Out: m³ 8846.3695
